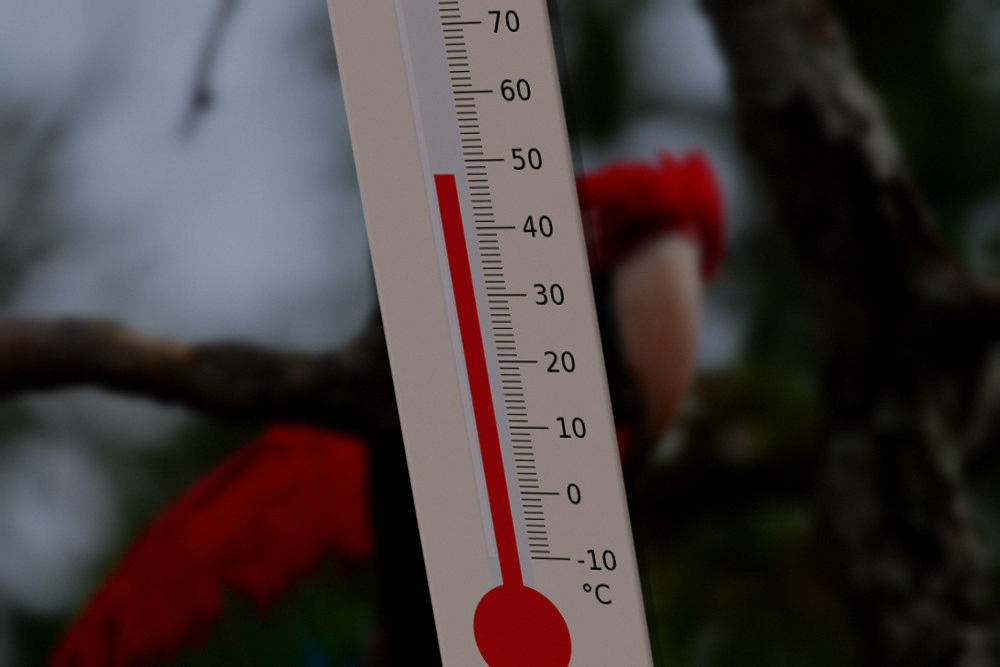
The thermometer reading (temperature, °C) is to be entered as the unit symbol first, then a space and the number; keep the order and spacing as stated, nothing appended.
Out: °C 48
